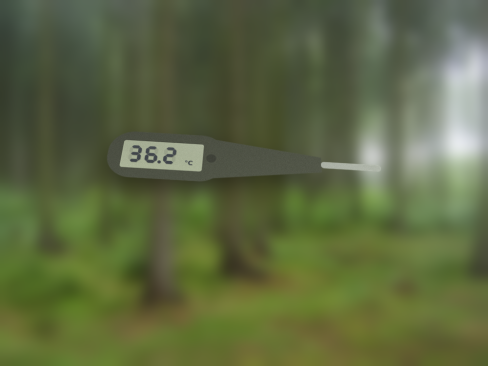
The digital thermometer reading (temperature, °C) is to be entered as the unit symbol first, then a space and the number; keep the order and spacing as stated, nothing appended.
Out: °C 36.2
